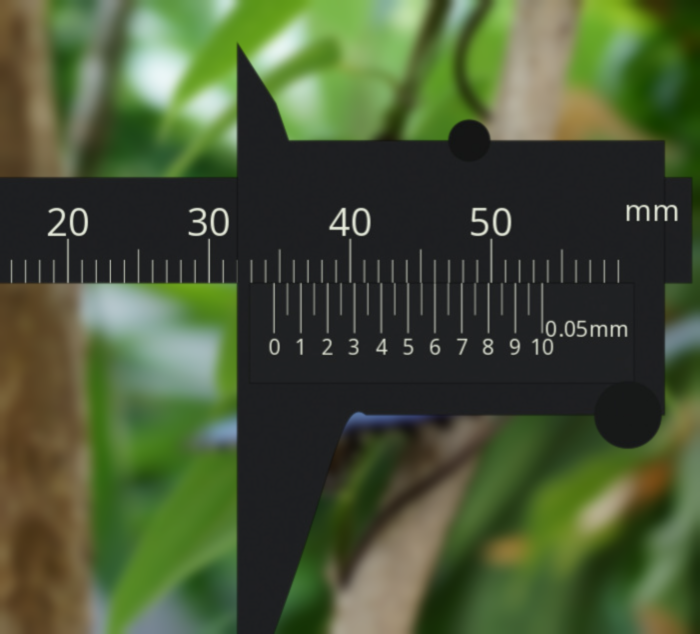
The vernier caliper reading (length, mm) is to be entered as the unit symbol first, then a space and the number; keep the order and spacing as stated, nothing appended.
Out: mm 34.6
